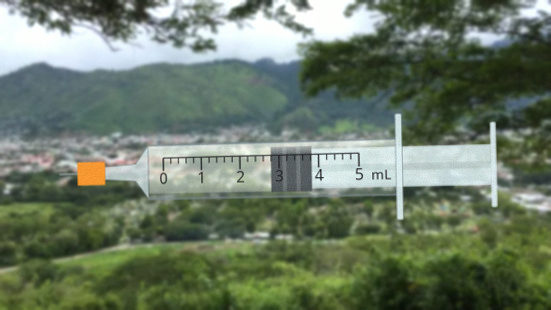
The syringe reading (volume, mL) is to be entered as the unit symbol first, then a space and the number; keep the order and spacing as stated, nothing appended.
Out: mL 2.8
